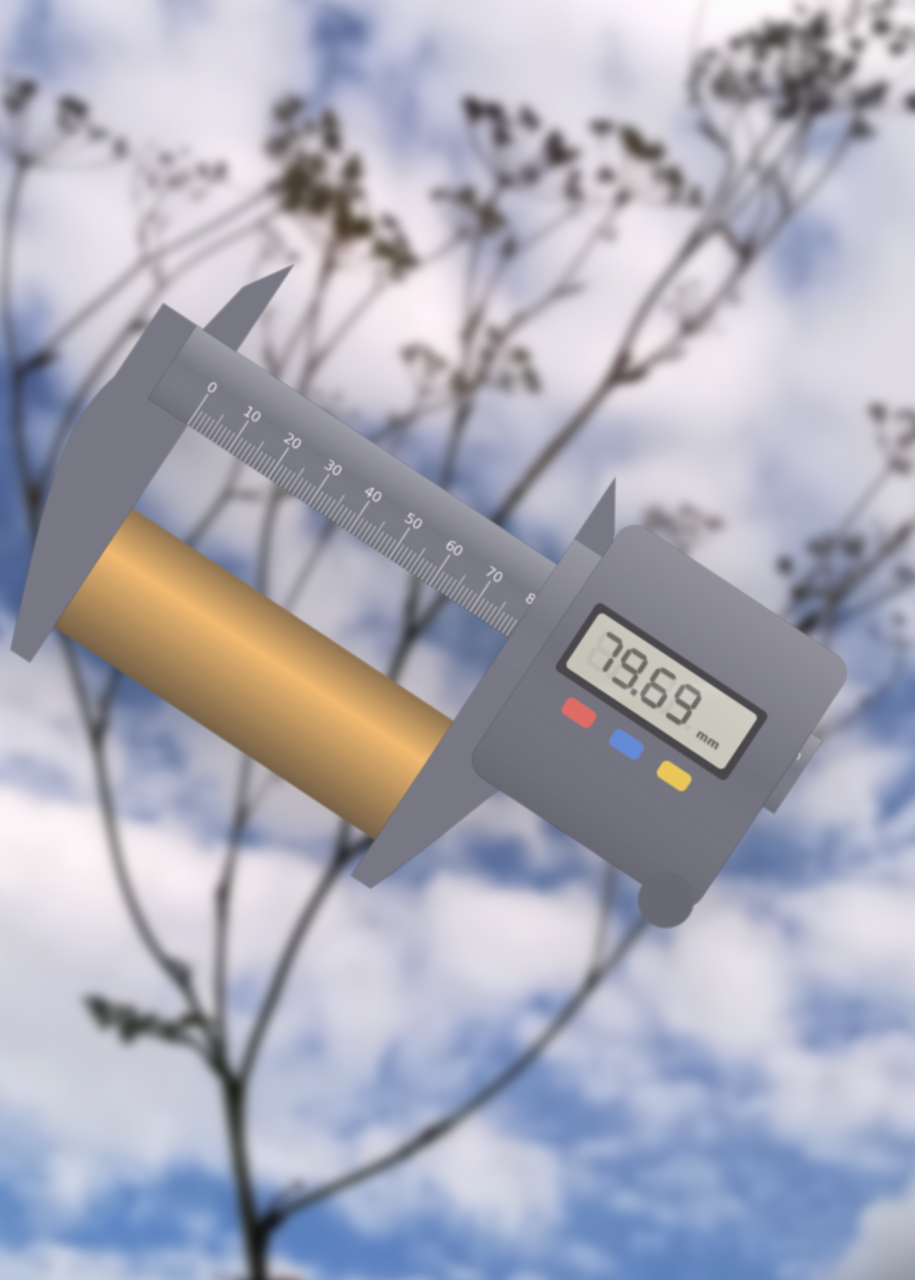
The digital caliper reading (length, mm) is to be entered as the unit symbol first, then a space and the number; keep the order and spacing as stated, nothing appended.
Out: mm 79.69
